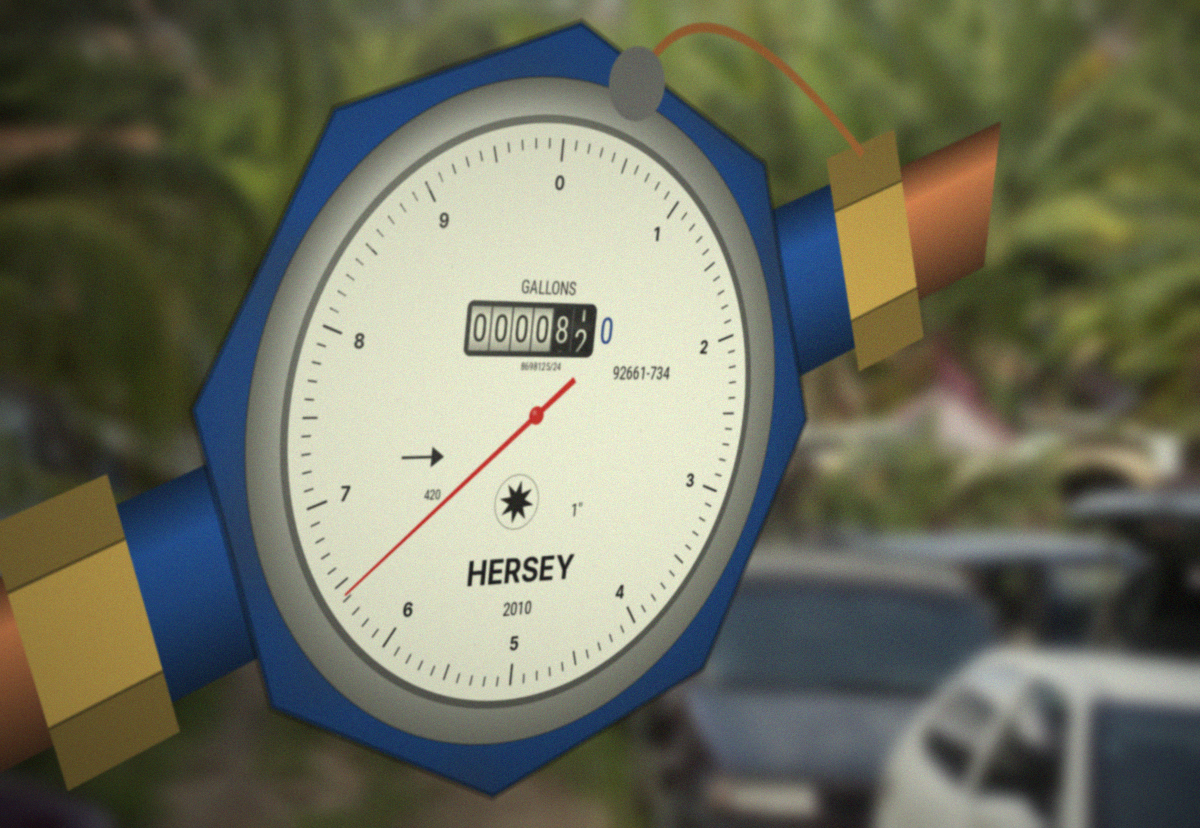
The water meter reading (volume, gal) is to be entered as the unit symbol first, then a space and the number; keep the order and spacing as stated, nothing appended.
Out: gal 816.4
